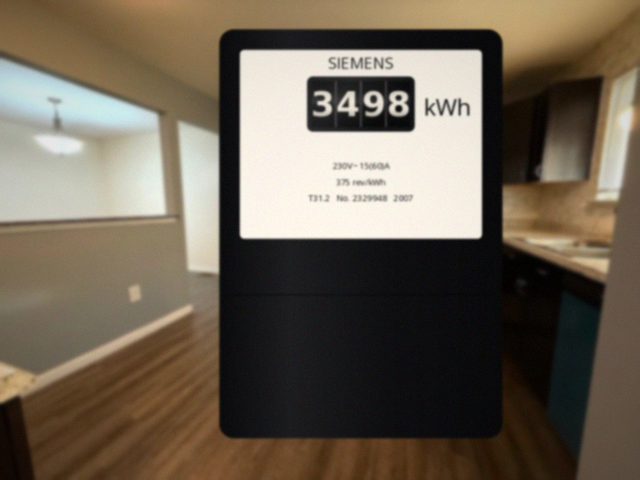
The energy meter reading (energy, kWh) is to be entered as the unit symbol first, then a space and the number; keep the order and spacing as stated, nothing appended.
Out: kWh 3498
